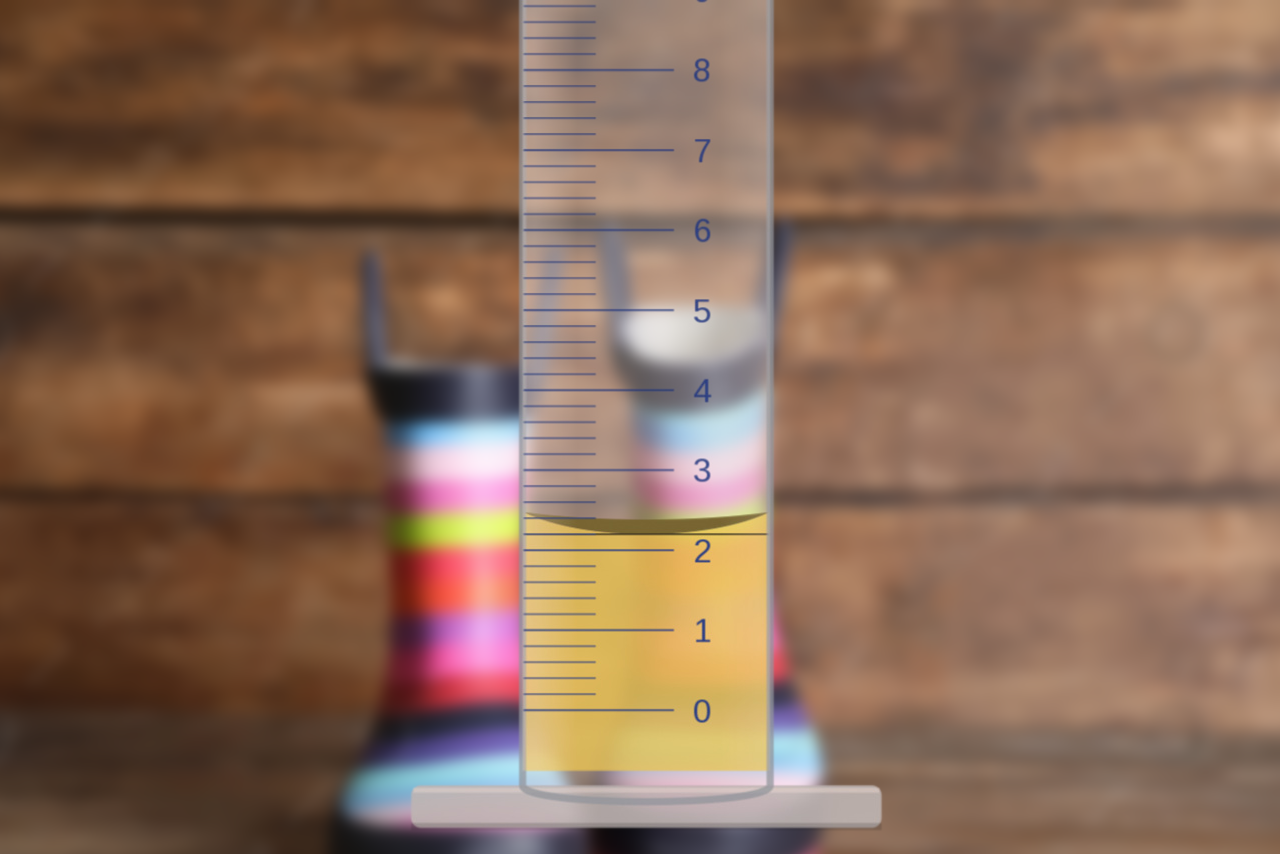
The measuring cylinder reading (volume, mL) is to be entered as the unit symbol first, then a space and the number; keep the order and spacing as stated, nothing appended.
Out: mL 2.2
